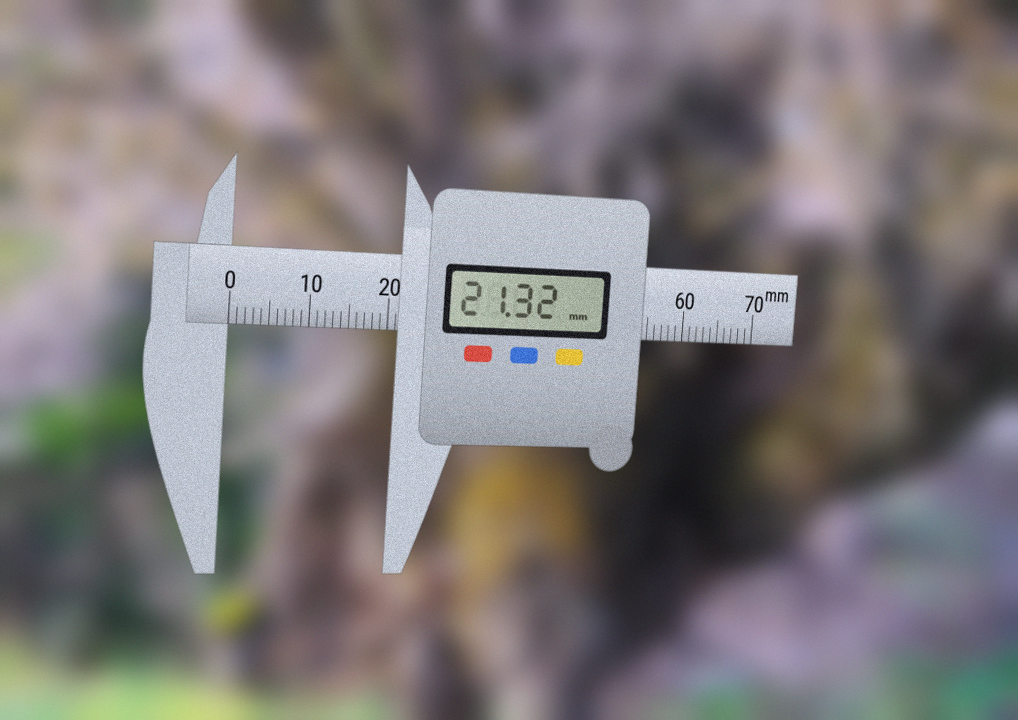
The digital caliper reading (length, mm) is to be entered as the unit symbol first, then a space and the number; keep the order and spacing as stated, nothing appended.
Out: mm 21.32
